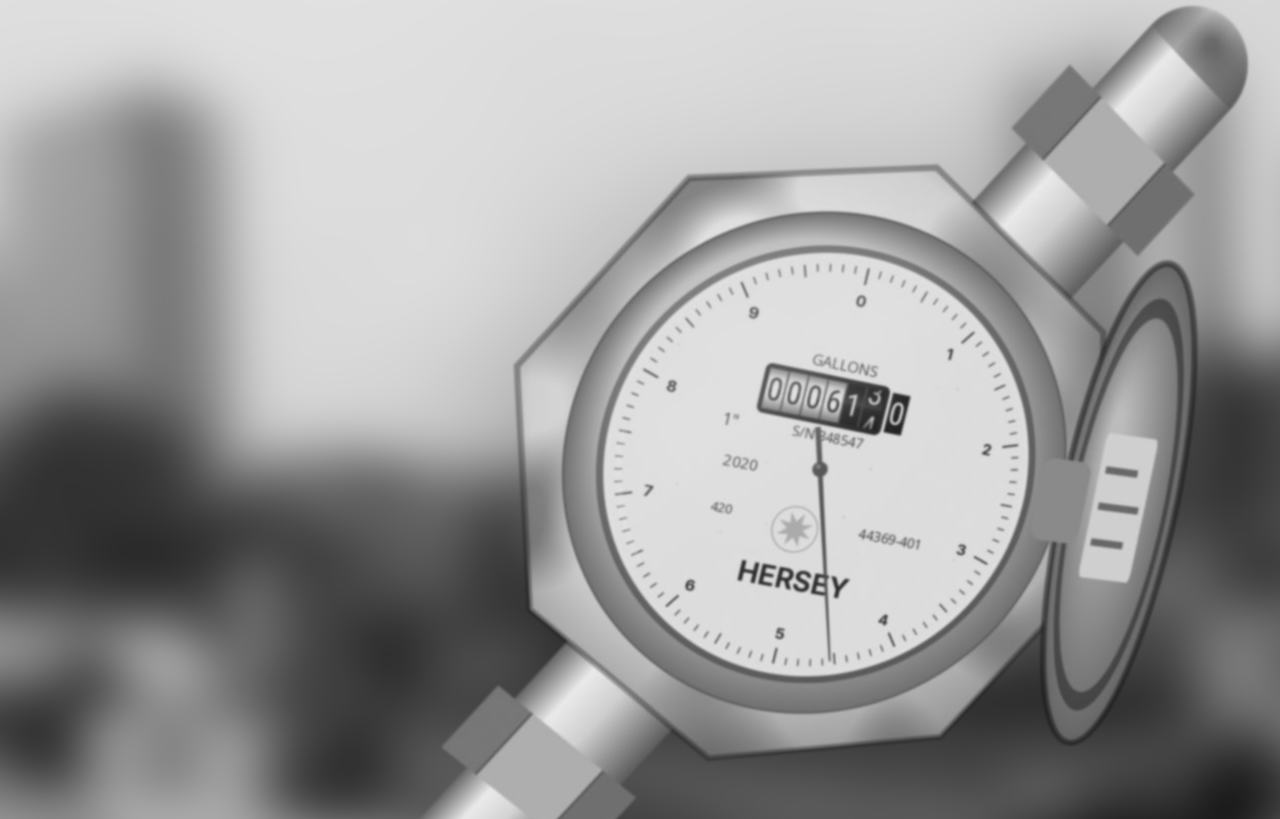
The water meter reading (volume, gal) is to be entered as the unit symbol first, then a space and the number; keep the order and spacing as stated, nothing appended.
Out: gal 6134.5
